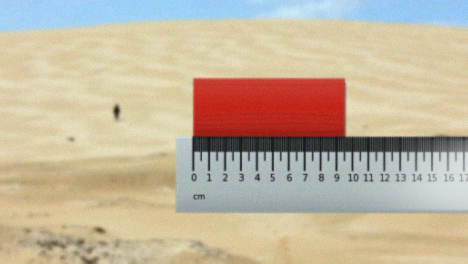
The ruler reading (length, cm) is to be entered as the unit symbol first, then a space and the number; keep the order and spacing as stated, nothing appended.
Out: cm 9.5
